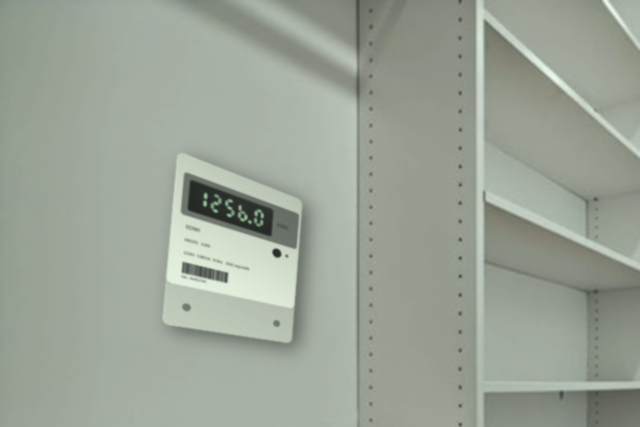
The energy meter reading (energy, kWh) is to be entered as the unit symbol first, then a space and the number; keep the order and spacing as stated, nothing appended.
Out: kWh 1256.0
